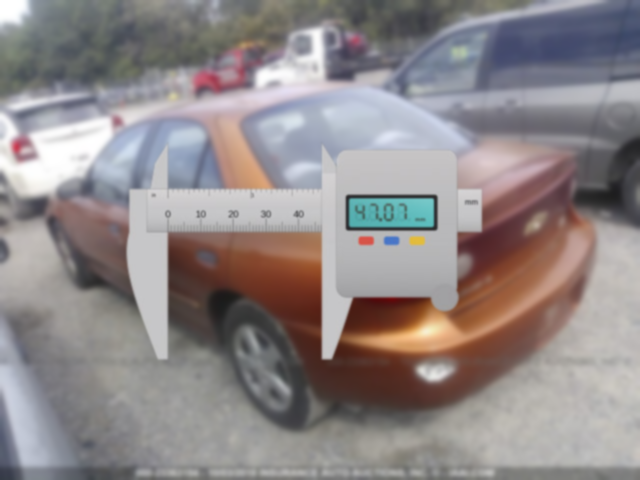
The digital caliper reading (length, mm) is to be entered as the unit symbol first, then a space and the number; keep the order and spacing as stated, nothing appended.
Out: mm 47.07
